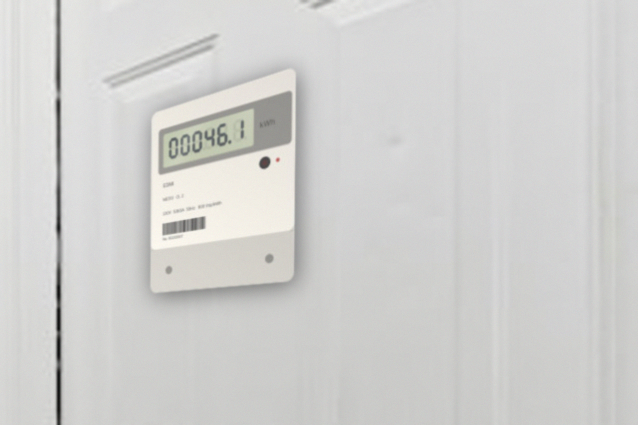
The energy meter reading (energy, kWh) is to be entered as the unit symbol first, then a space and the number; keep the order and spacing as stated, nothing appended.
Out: kWh 46.1
